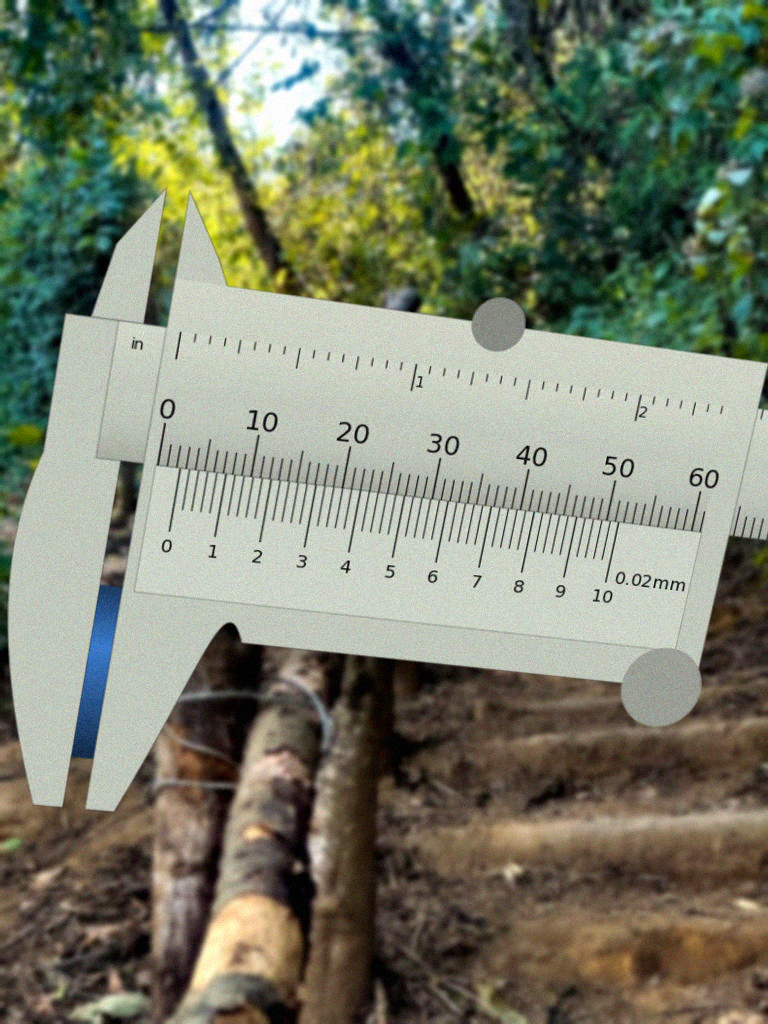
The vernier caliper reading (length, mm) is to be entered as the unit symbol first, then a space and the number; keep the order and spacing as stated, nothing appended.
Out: mm 2.4
